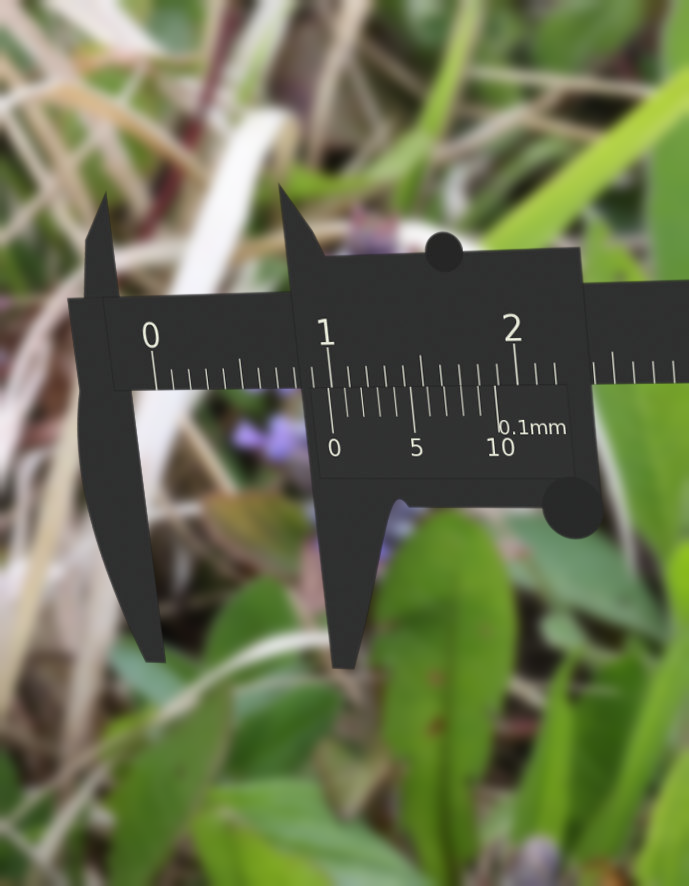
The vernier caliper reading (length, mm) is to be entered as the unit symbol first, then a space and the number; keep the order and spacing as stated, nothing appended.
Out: mm 9.8
